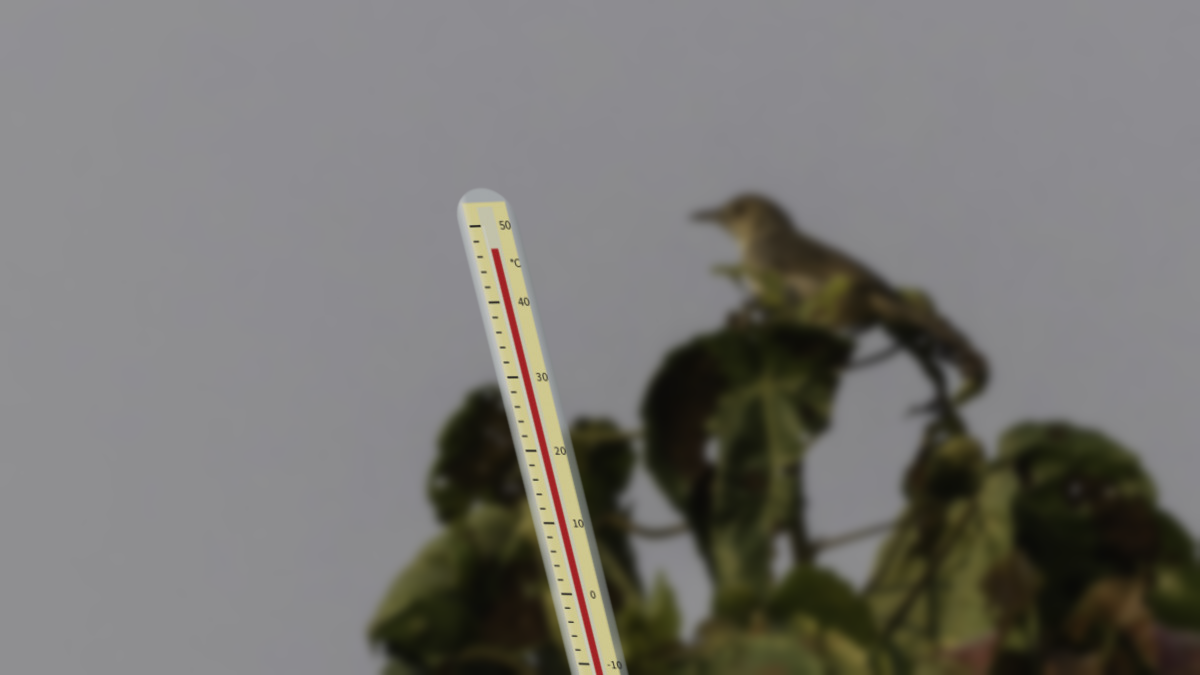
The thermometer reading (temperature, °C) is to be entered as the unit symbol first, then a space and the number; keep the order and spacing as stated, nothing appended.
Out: °C 47
